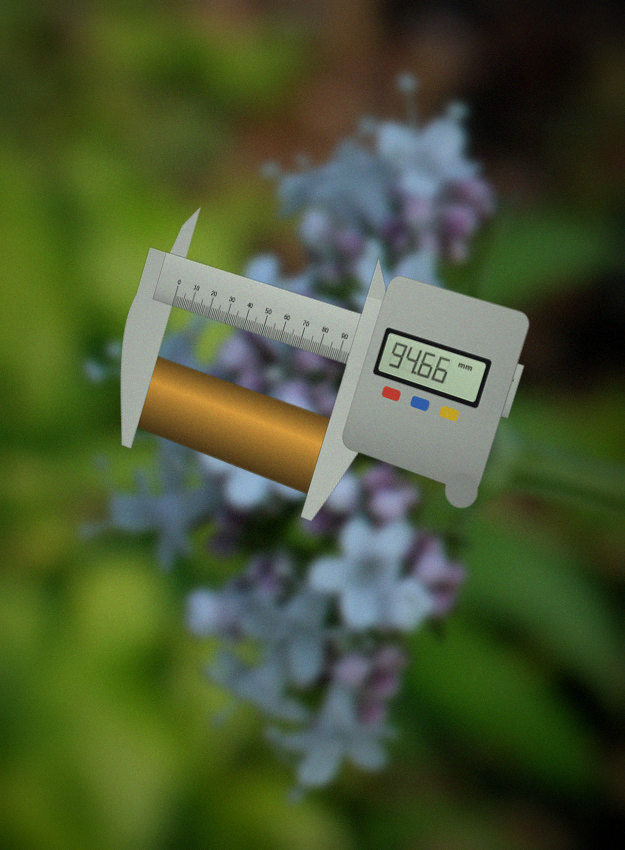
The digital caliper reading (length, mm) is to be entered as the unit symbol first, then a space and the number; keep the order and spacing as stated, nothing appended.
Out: mm 94.66
